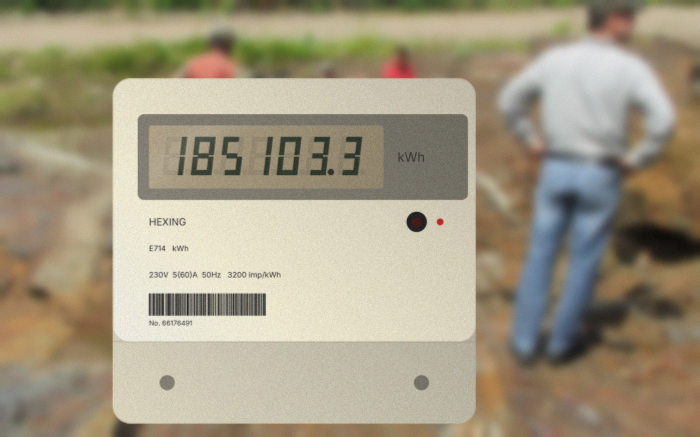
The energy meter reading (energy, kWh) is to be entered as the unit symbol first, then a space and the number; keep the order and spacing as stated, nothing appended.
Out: kWh 185103.3
